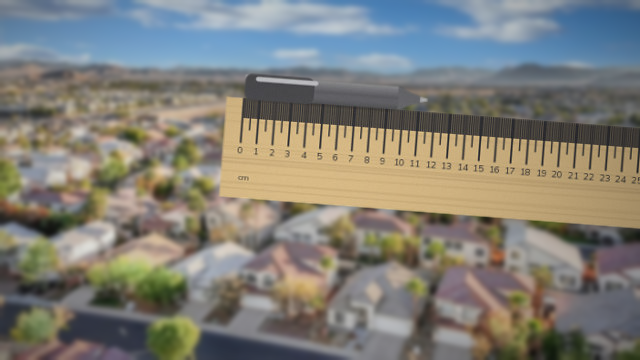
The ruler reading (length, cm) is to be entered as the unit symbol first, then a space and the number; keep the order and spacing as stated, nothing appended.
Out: cm 11.5
